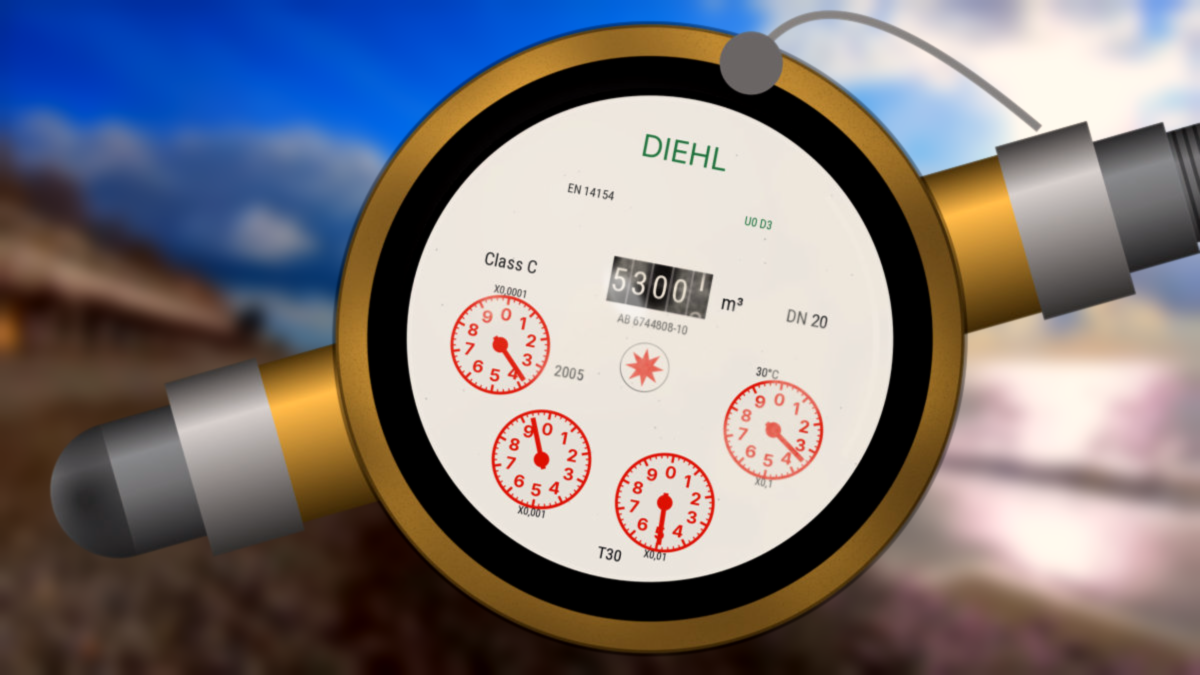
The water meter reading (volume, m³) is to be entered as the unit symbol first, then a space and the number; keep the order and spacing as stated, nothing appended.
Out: m³ 53001.3493
